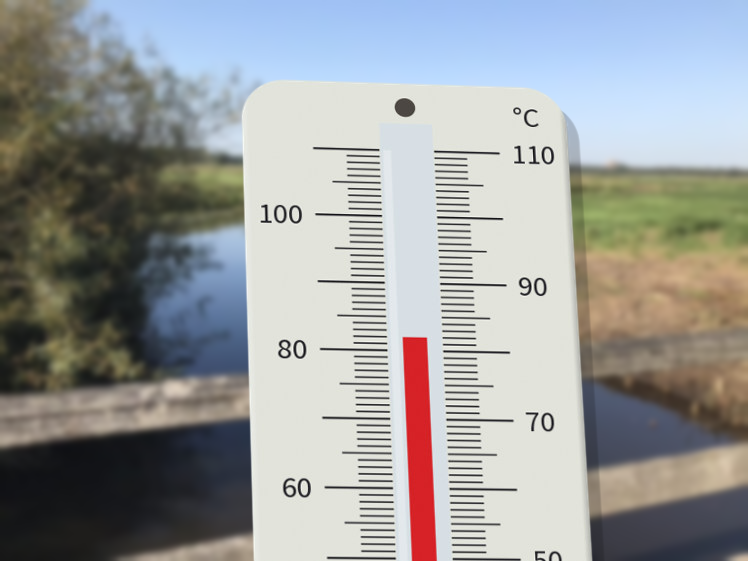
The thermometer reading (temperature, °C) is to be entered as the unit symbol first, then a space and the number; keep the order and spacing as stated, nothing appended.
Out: °C 82
